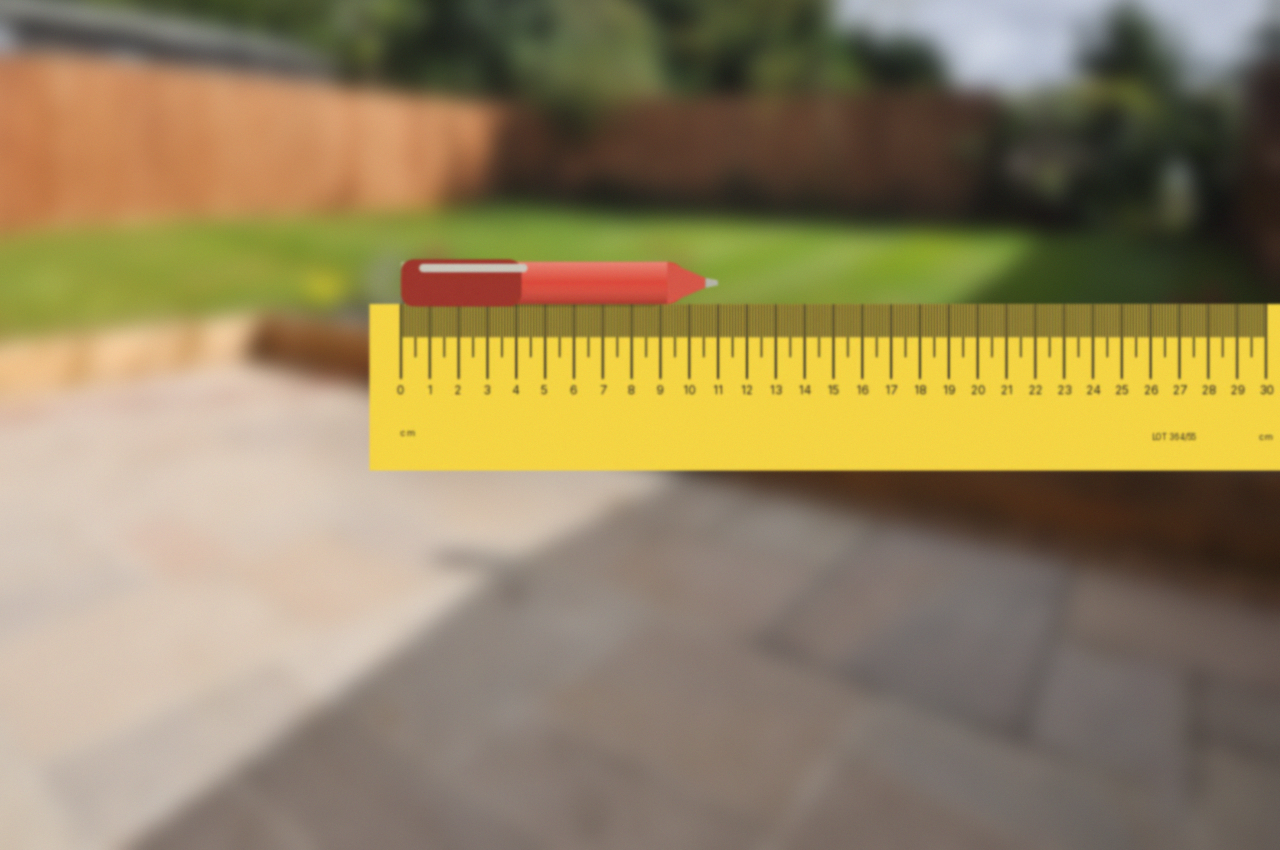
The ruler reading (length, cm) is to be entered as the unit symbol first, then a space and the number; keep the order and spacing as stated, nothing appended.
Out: cm 11
